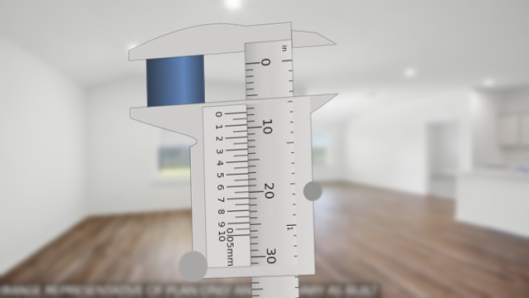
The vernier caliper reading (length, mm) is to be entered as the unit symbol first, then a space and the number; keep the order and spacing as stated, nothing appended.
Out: mm 7.6
